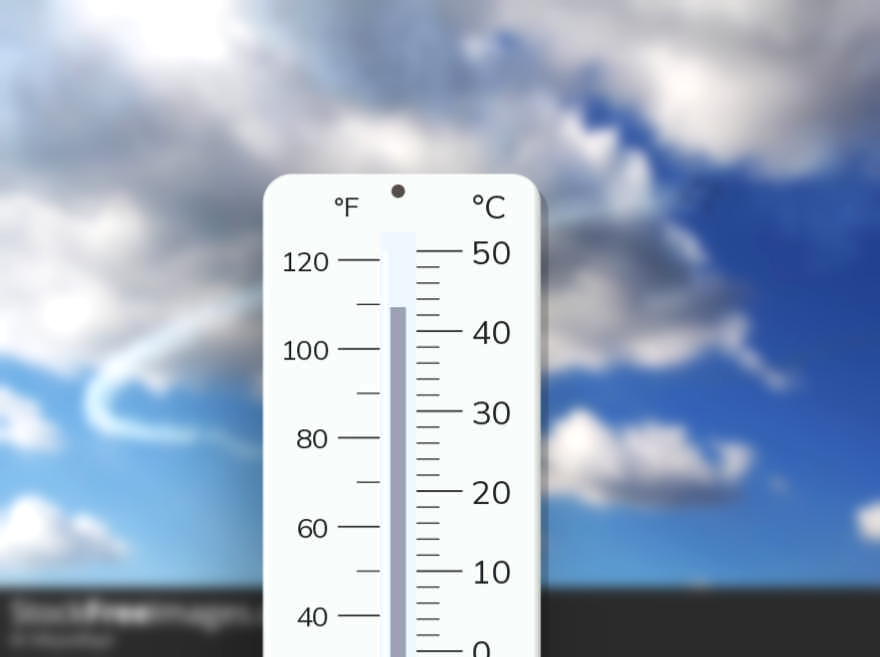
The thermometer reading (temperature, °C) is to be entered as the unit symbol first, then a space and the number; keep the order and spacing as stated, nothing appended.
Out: °C 43
